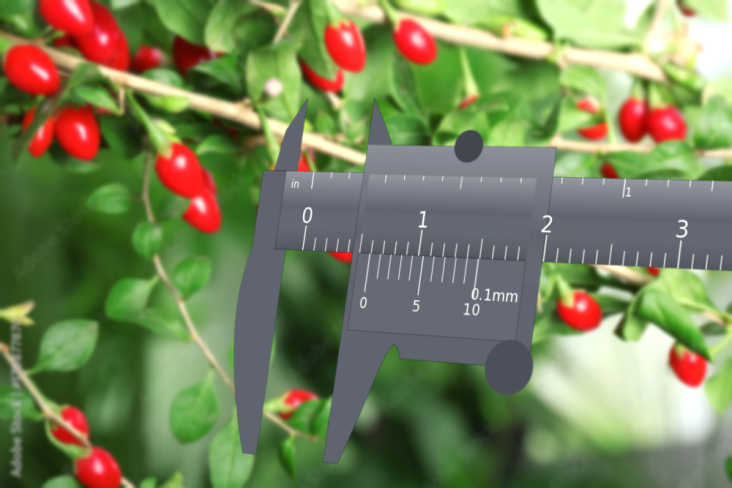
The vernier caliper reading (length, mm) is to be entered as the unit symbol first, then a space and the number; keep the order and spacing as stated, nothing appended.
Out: mm 5.9
